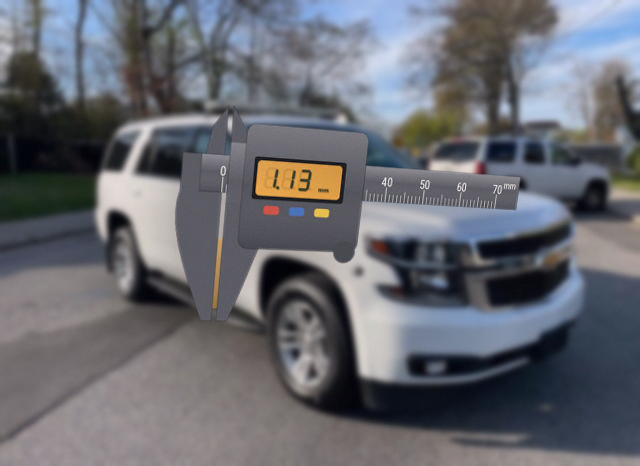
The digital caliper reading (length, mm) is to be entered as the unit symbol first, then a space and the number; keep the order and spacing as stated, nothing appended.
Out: mm 1.13
